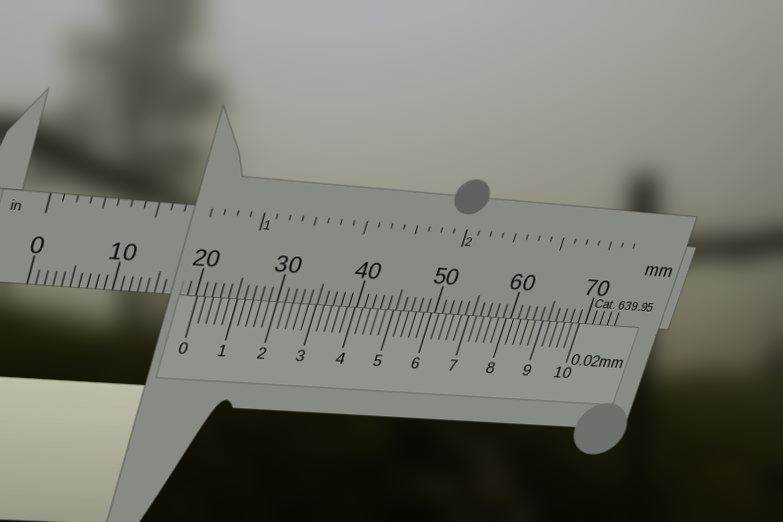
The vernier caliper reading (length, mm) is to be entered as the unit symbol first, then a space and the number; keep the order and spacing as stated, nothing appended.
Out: mm 20.2
